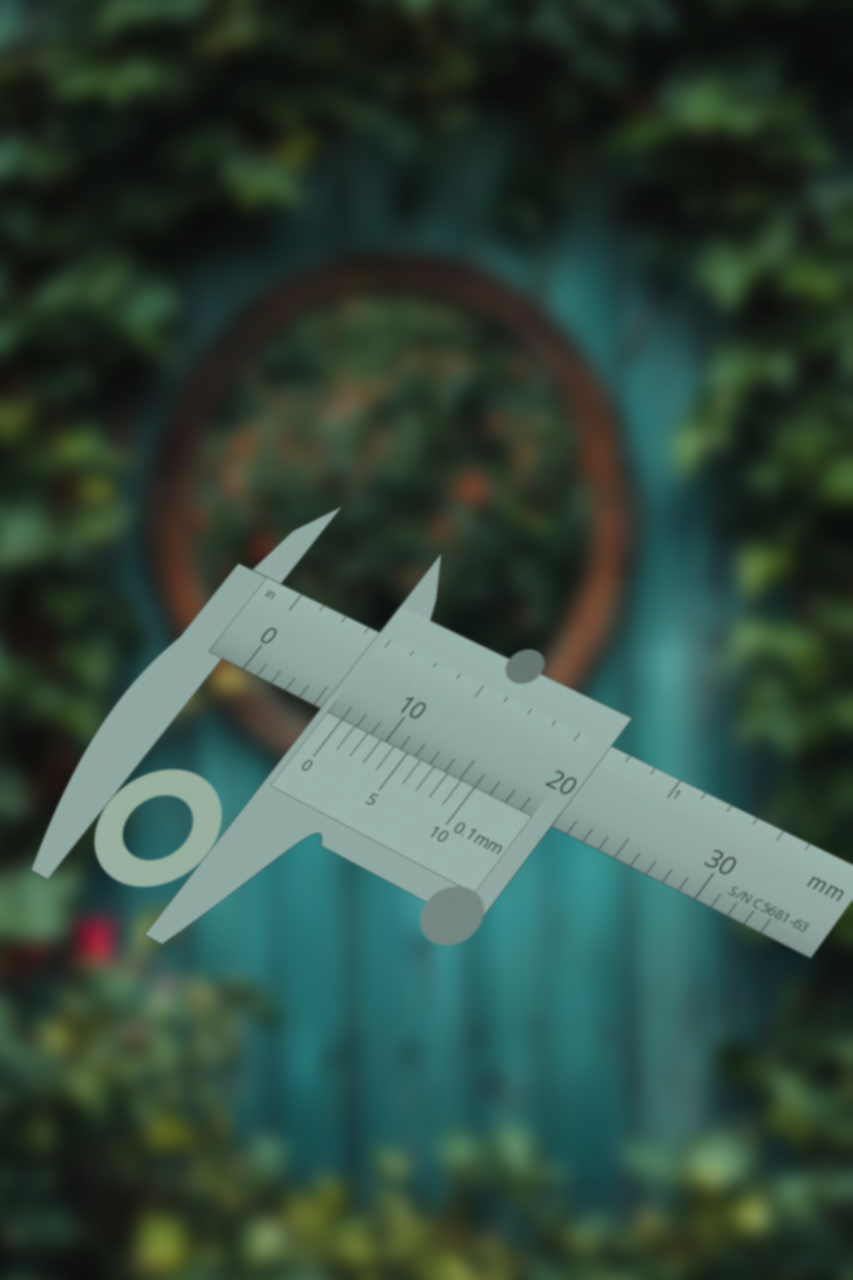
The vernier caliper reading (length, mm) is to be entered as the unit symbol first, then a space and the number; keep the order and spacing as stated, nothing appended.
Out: mm 7.0
